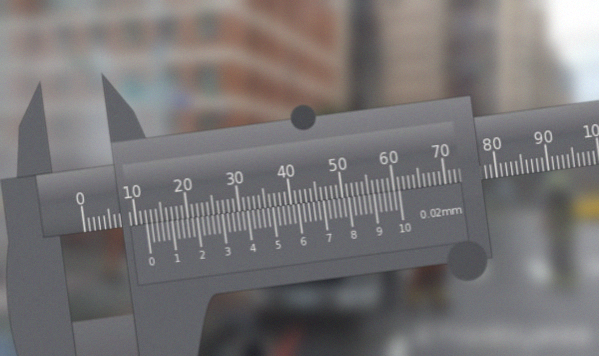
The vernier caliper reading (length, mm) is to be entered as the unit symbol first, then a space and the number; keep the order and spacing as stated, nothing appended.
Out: mm 12.0
